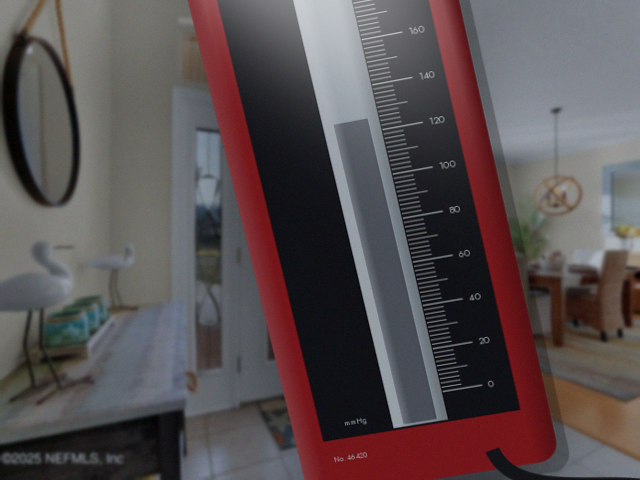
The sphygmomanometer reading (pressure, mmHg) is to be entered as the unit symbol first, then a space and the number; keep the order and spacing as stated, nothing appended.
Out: mmHg 126
